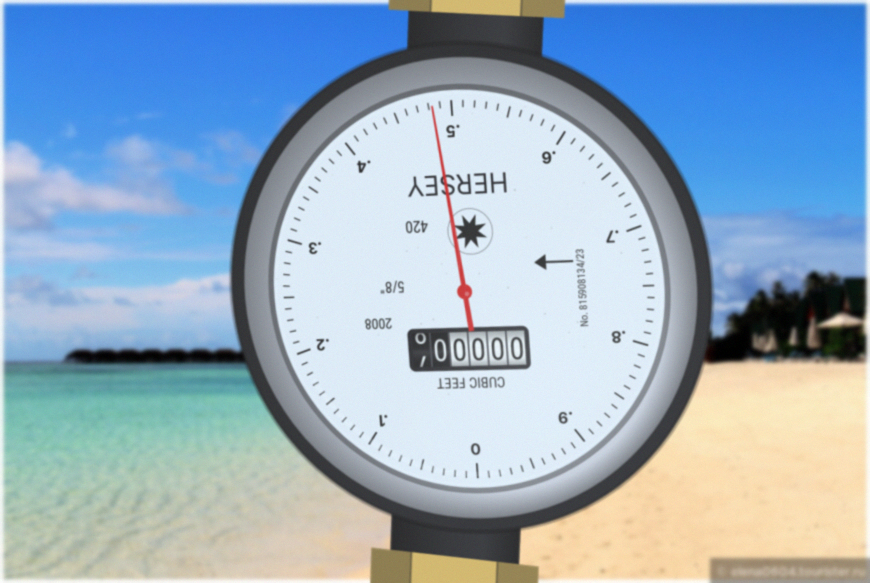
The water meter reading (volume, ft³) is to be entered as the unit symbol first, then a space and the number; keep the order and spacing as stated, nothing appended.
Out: ft³ 7.48
